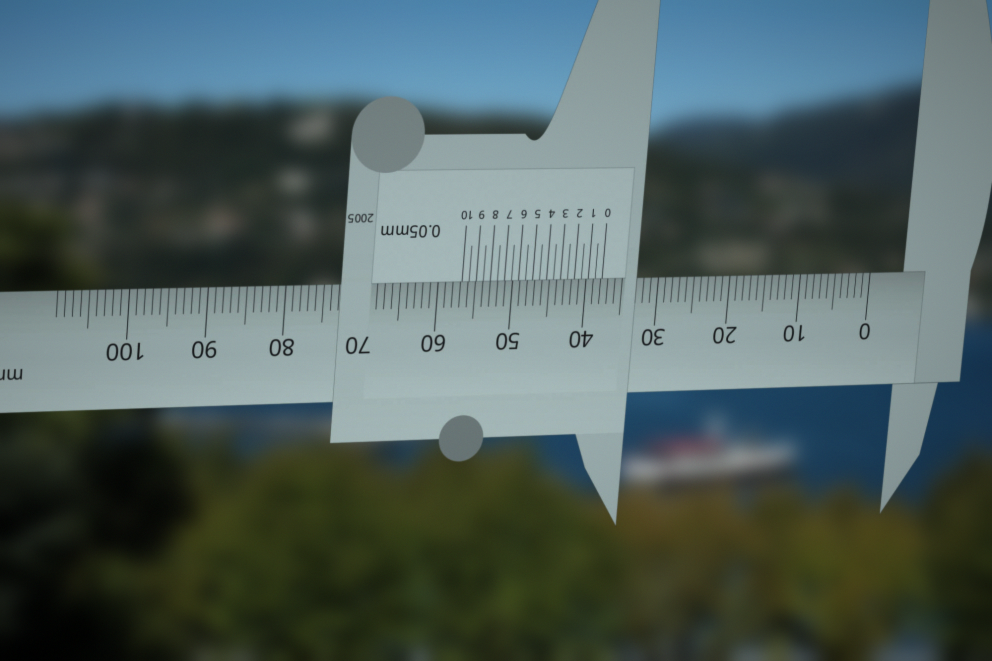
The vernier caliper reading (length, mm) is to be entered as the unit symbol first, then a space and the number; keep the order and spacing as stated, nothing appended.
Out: mm 37.8
